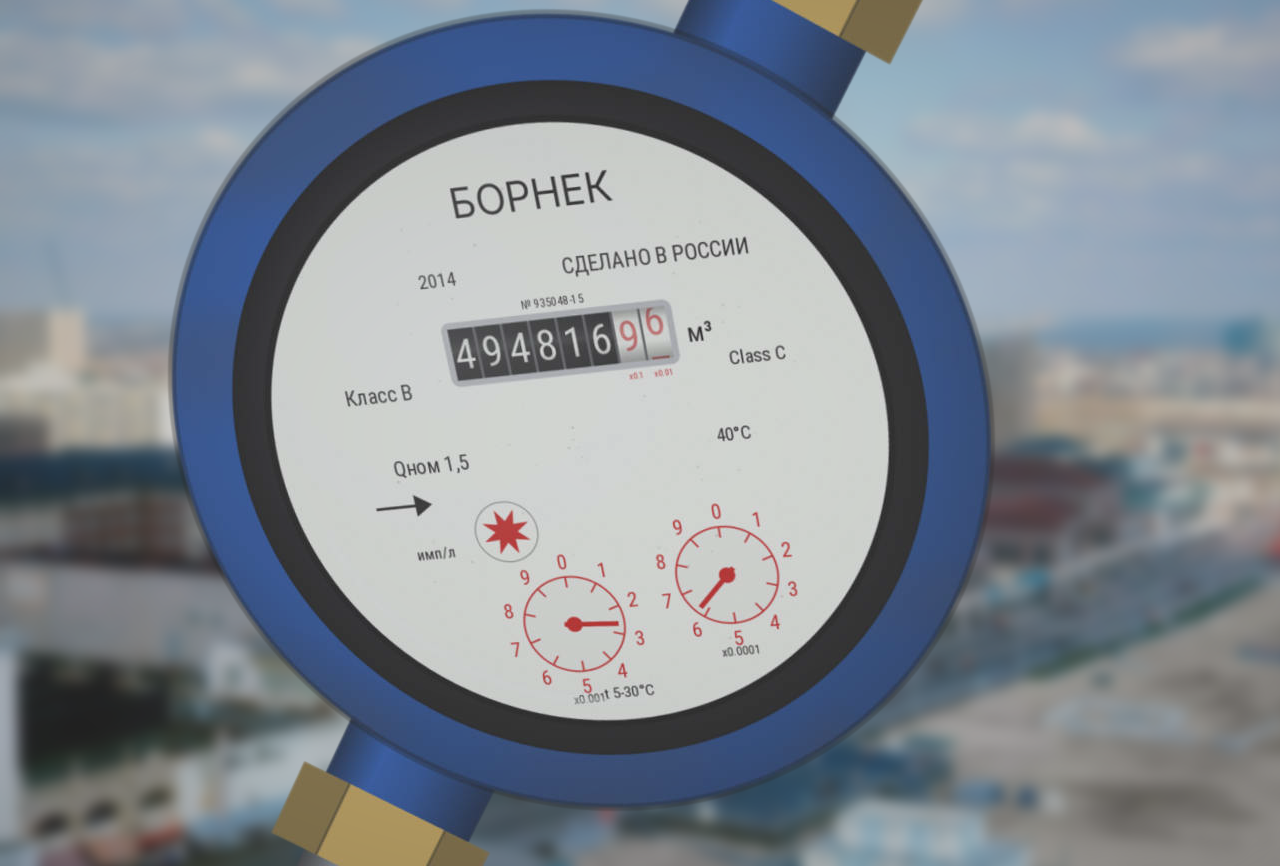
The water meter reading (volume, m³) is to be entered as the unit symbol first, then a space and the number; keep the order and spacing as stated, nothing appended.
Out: m³ 494816.9626
